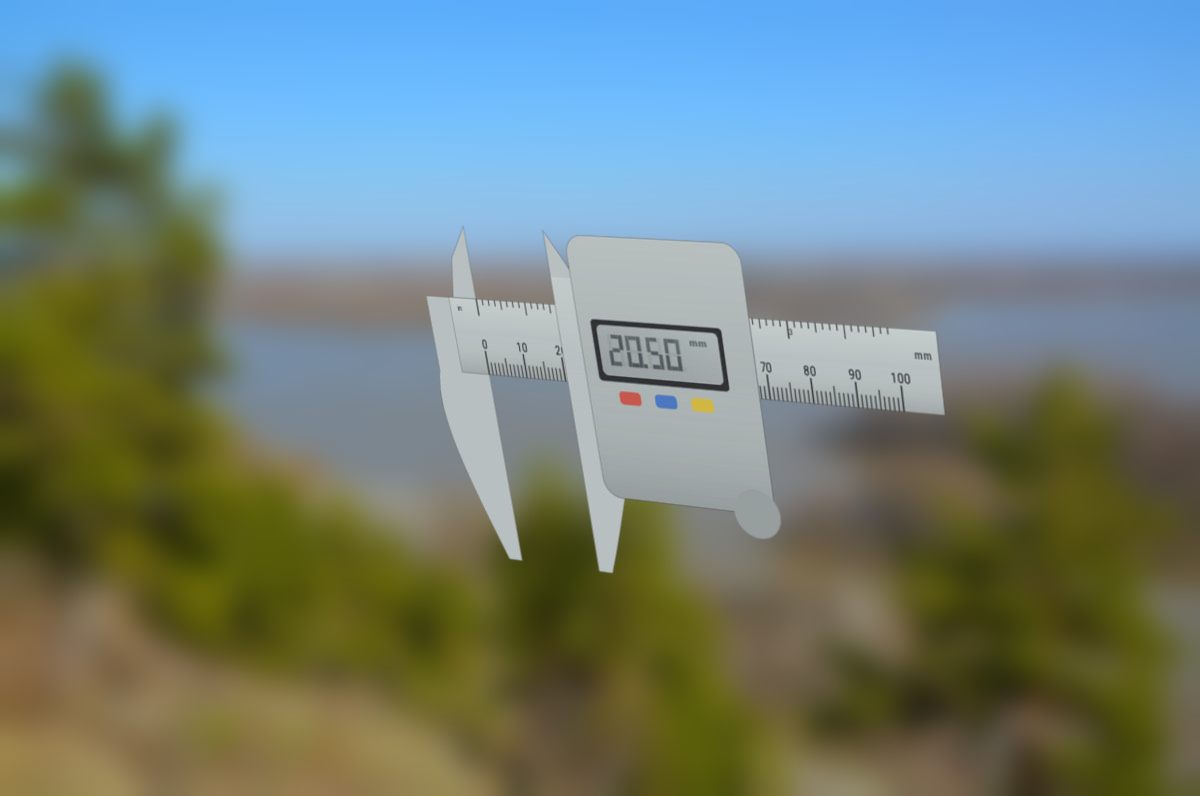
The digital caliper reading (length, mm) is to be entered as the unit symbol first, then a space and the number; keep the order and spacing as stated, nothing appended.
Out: mm 20.50
